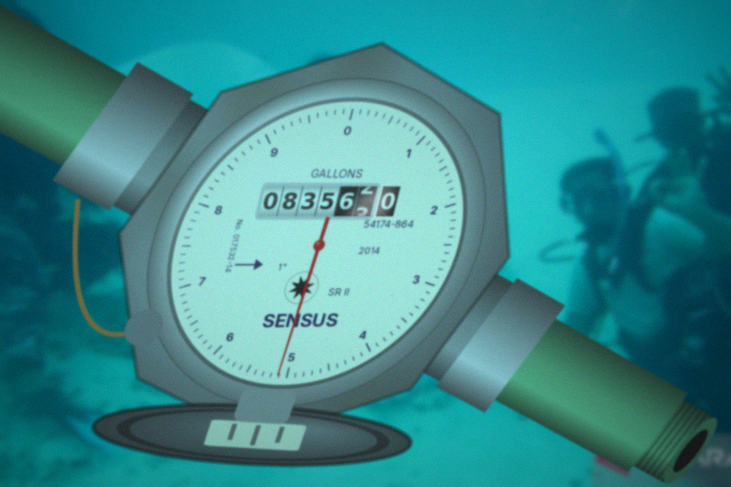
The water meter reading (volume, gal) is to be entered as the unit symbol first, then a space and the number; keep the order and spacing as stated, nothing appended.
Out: gal 835625.1
